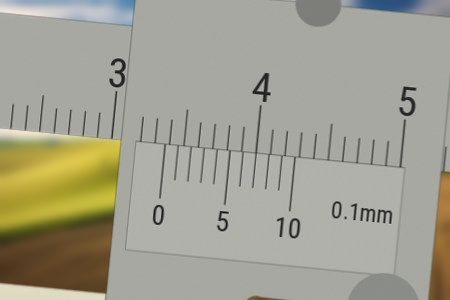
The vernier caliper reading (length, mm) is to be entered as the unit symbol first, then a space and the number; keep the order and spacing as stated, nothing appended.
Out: mm 33.7
